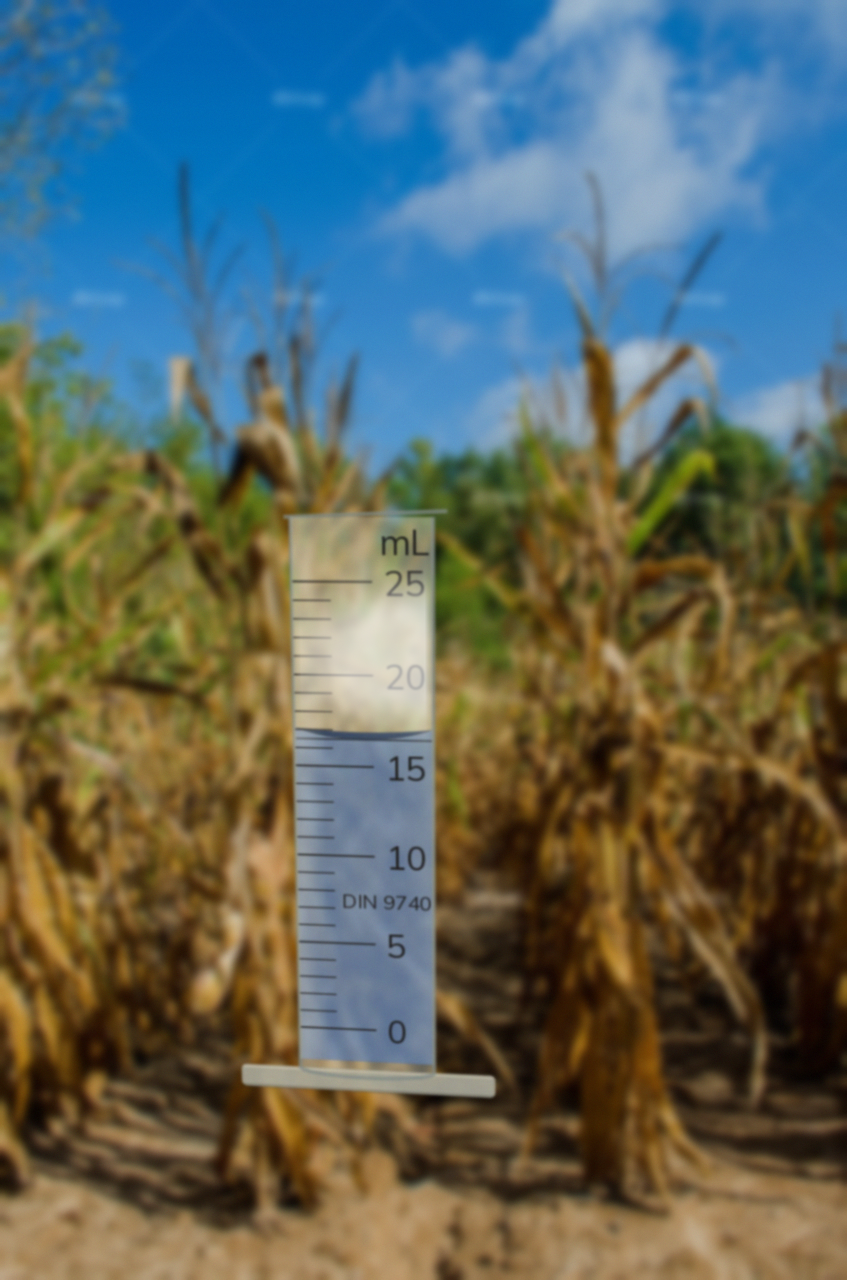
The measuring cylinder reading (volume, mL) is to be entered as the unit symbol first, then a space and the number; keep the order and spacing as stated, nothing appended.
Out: mL 16.5
